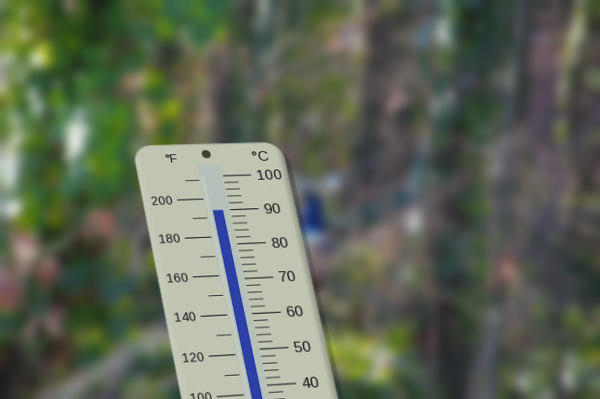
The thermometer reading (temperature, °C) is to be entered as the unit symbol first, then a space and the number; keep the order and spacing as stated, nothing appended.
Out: °C 90
